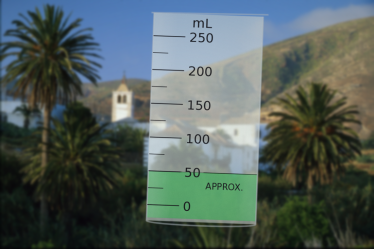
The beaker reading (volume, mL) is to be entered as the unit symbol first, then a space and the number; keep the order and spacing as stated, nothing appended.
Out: mL 50
